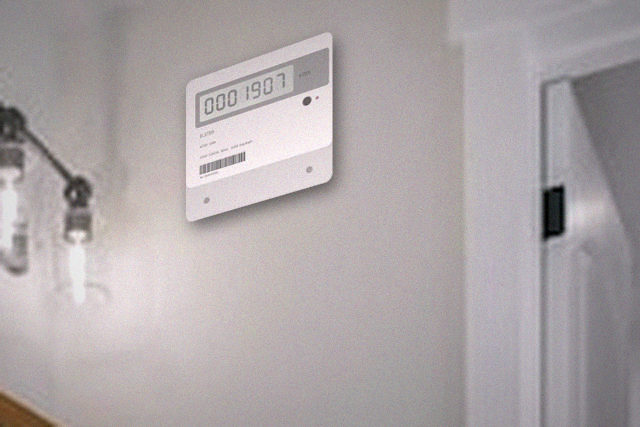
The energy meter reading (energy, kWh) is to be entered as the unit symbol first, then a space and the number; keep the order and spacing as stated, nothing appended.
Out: kWh 1907
